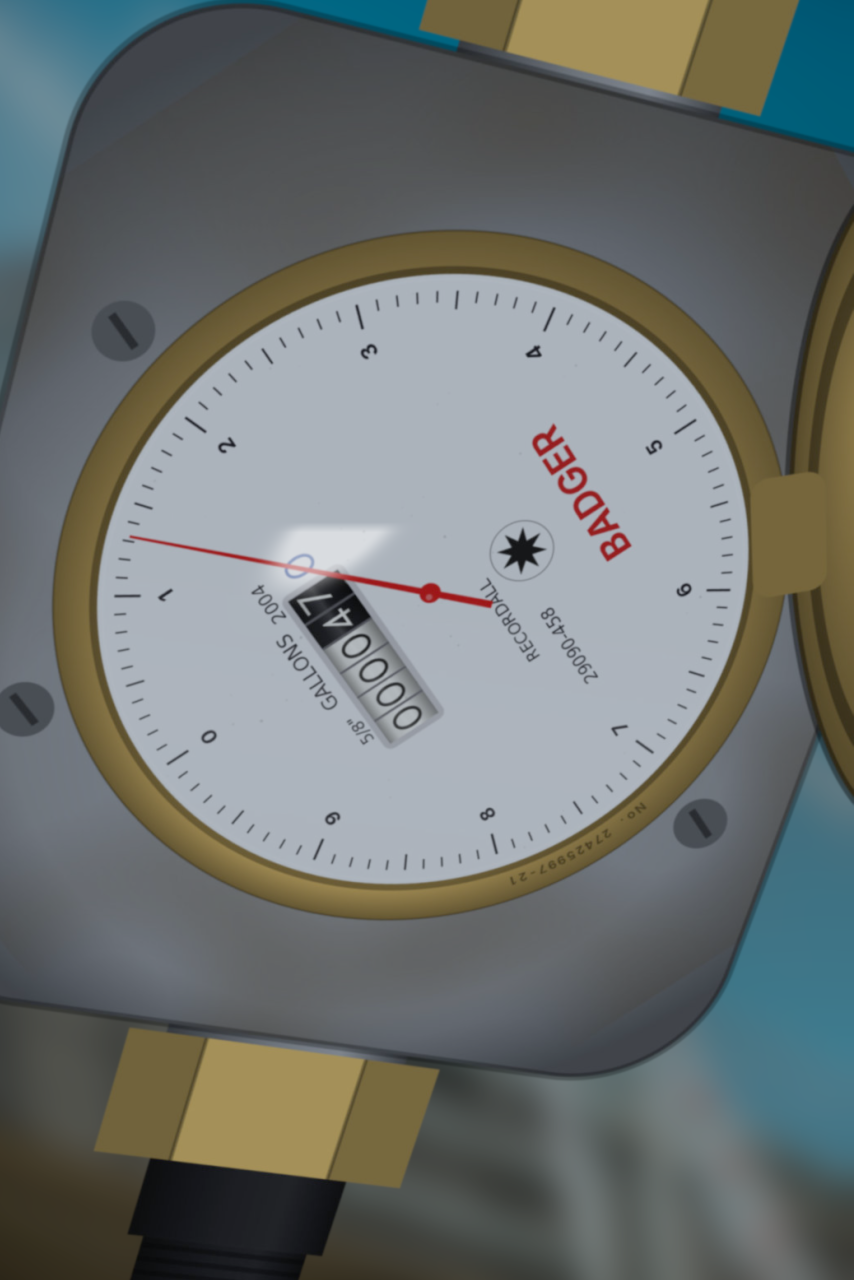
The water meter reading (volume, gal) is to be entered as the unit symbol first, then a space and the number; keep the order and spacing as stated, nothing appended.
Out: gal 471.3
